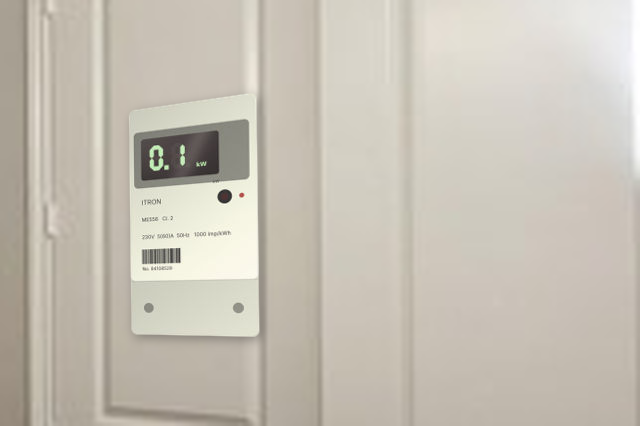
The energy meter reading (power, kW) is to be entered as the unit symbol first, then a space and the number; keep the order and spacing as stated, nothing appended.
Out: kW 0.1
